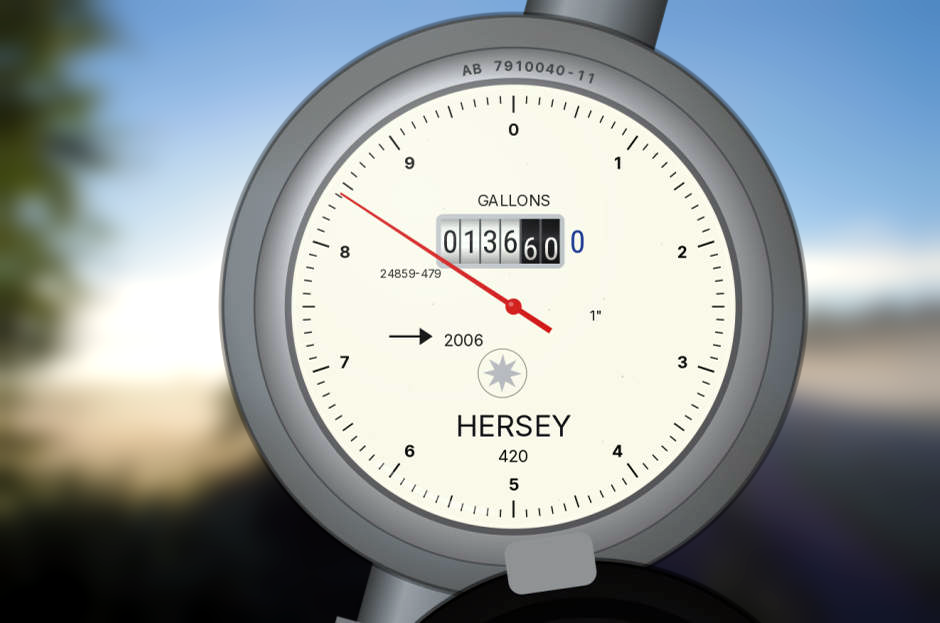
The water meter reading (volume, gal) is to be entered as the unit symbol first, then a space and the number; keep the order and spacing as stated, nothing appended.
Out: gal 136598.4
